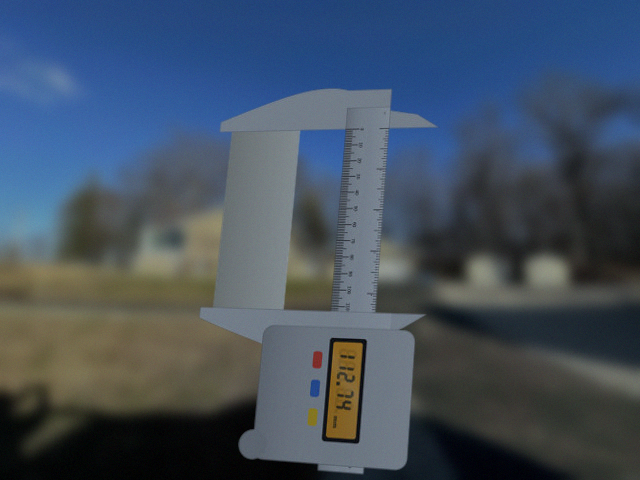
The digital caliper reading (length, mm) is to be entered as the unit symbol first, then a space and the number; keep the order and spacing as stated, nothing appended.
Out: mm 112.74
